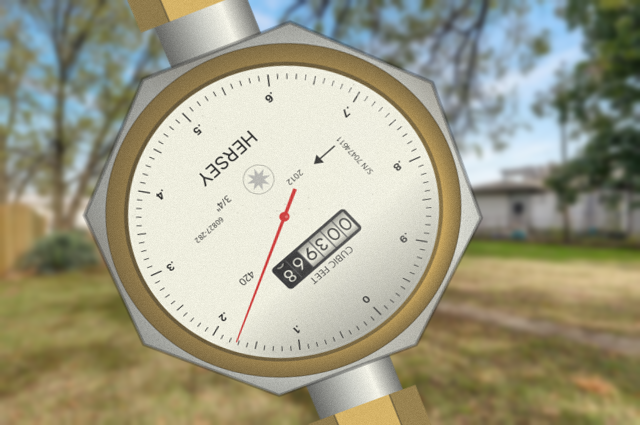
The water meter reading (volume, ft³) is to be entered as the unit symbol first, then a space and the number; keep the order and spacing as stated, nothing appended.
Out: ft³ 3968.17
